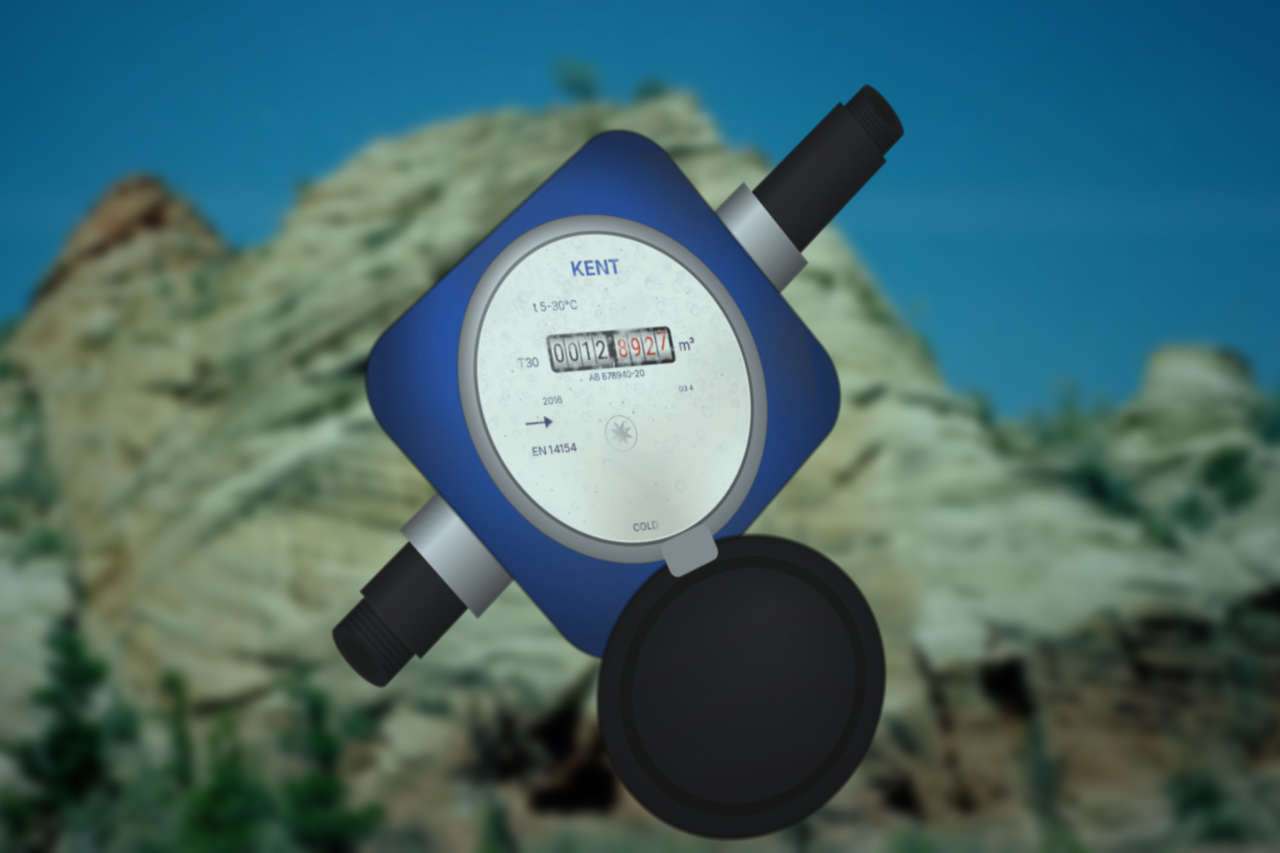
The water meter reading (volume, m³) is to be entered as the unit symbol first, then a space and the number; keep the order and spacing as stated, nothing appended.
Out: m³ 12.8927
